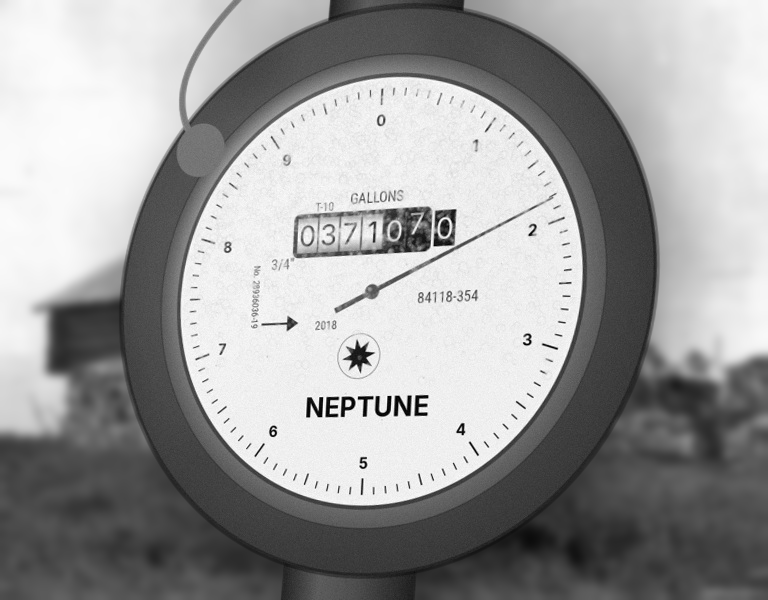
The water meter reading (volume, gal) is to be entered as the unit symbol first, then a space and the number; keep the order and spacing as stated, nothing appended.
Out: gal 371071.8
